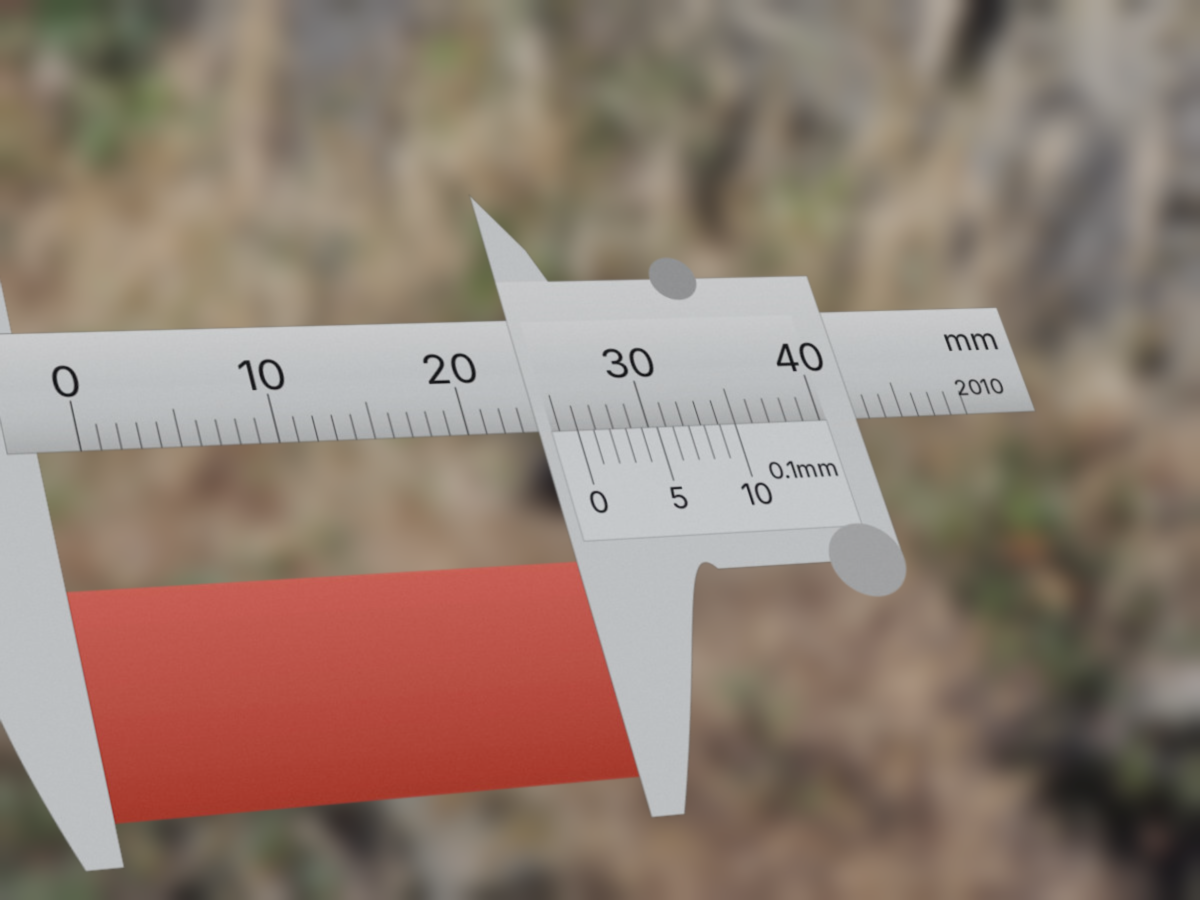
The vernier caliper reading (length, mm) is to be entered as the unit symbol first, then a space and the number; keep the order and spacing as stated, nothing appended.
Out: mm 26.0
